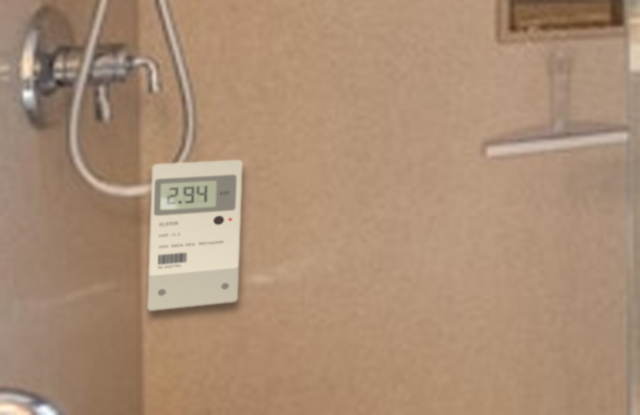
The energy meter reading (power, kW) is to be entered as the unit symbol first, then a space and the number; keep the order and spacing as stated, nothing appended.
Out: kW 2.94
